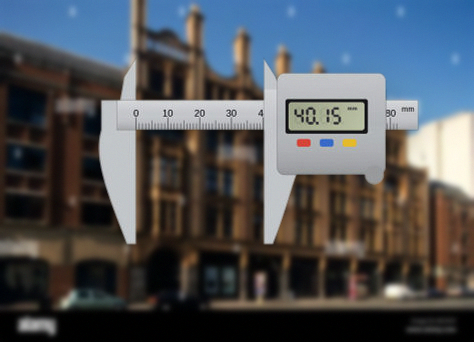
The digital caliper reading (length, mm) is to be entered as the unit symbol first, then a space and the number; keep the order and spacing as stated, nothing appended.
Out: mm 40.15
